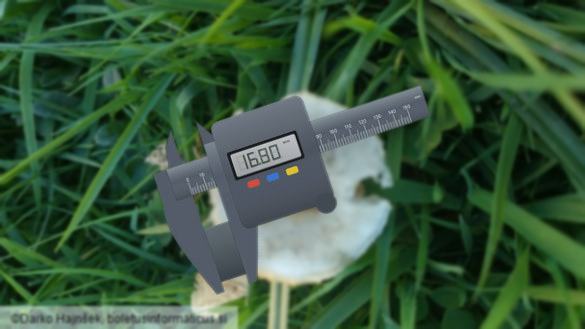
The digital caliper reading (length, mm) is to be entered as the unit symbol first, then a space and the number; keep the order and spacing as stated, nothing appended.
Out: mm 16.80
